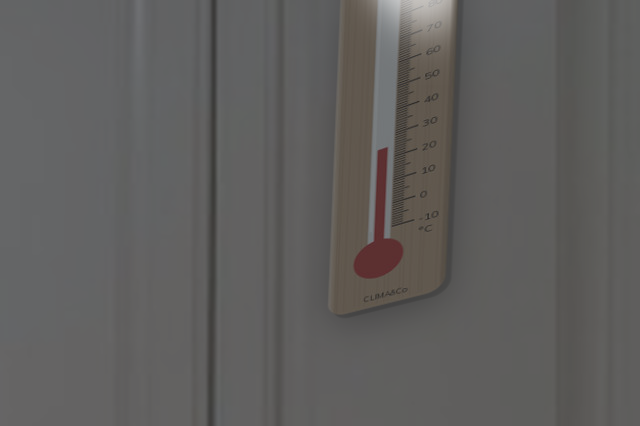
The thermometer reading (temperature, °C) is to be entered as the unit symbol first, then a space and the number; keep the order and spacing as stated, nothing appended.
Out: °C 25
